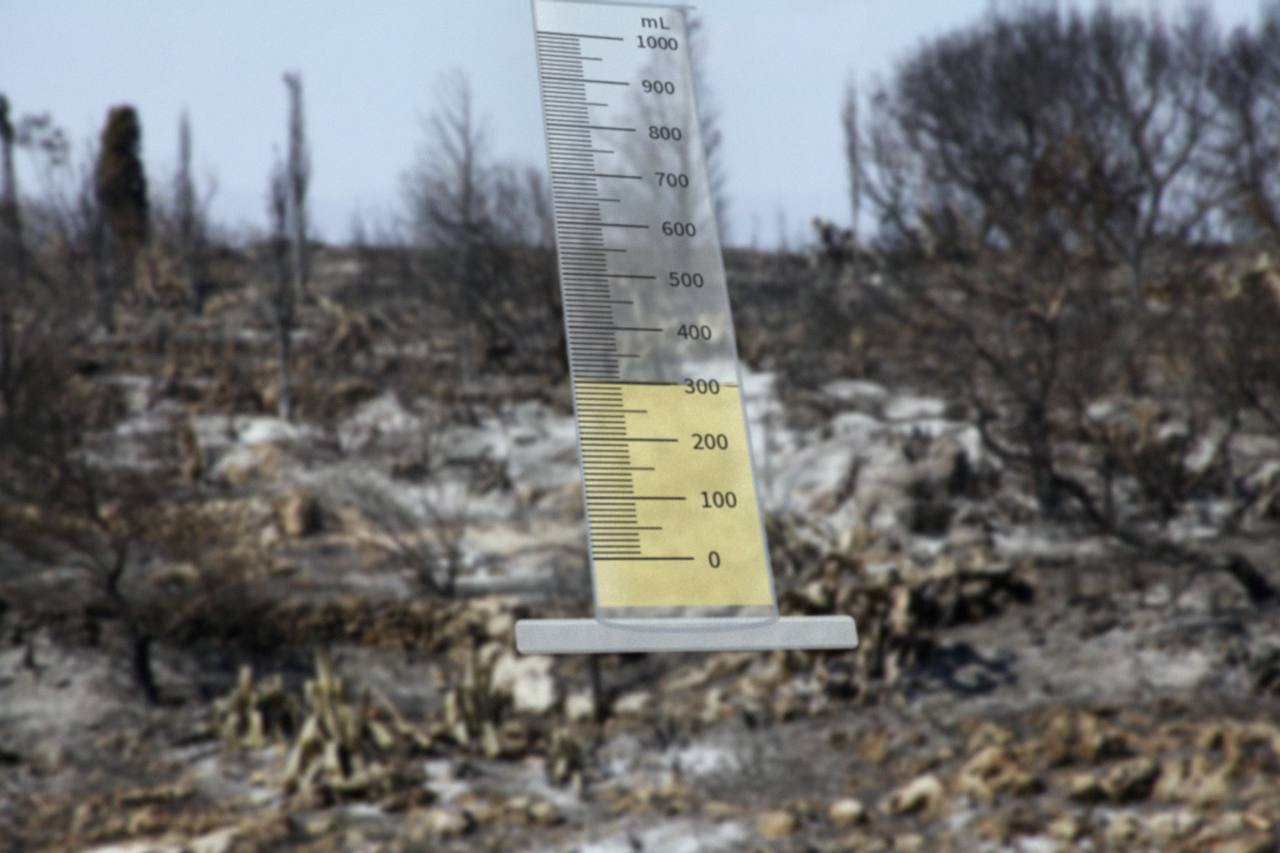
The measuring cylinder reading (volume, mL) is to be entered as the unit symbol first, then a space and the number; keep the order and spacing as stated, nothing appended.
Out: mL 300
